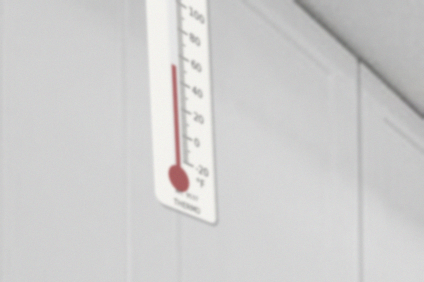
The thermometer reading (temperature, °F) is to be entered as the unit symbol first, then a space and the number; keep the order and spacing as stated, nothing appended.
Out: °F 50
